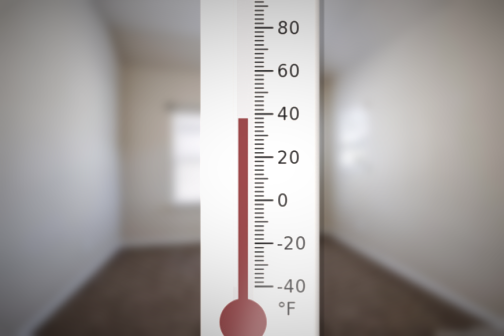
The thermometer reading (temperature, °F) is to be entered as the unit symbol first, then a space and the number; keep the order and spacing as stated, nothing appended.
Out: °F 38
